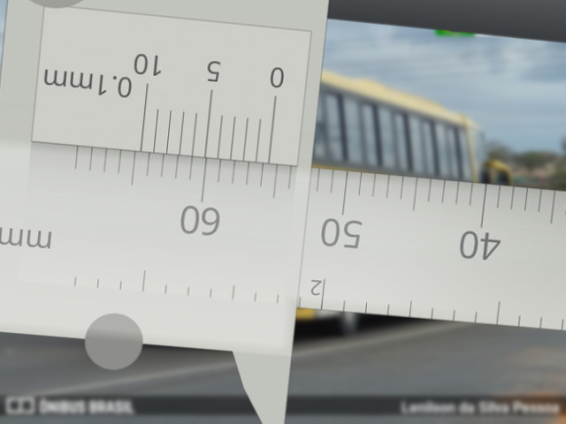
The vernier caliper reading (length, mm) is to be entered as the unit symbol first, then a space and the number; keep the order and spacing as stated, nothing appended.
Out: mm 55.6
